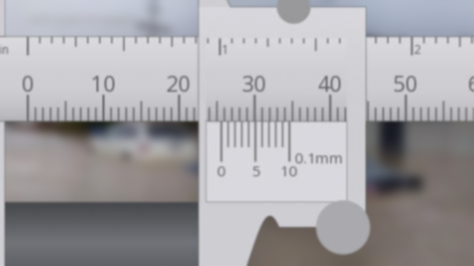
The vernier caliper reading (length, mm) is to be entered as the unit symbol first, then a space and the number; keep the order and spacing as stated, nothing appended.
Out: mm 25.6
